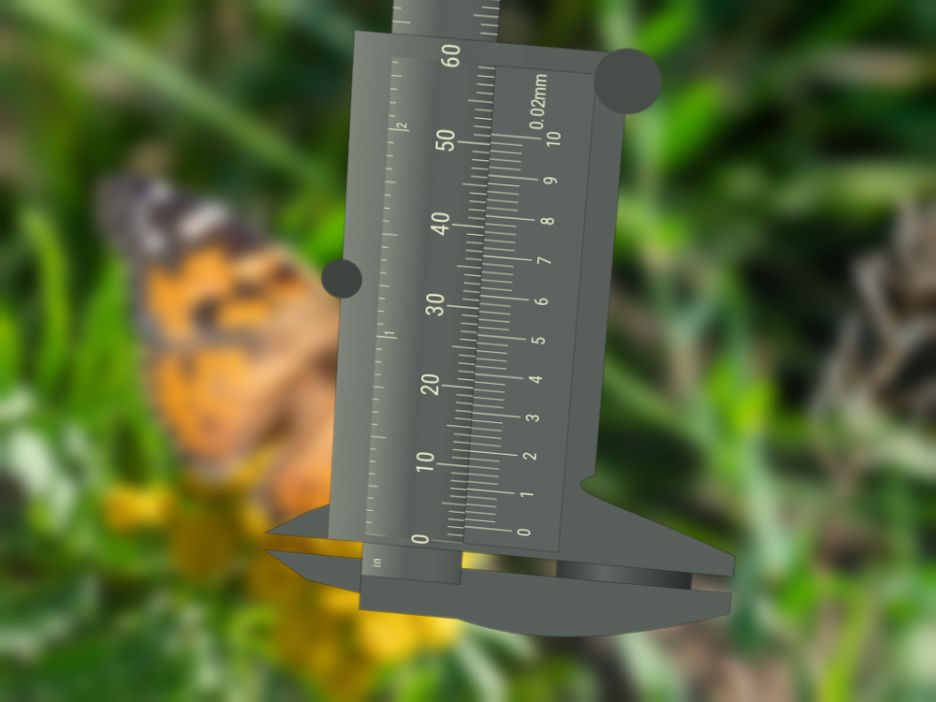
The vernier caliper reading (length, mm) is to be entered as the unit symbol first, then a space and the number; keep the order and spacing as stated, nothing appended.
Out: mm 2.2
